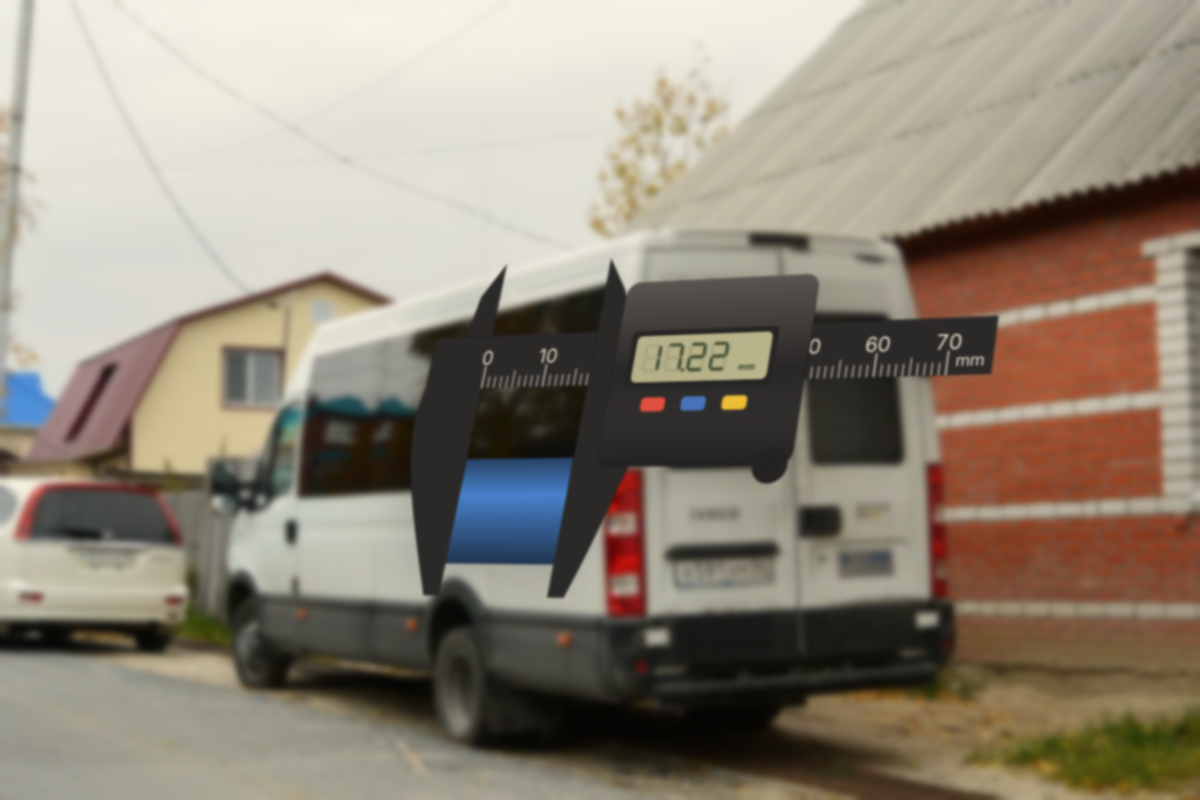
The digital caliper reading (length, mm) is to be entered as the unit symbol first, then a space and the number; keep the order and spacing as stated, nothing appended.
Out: mm 17.22
